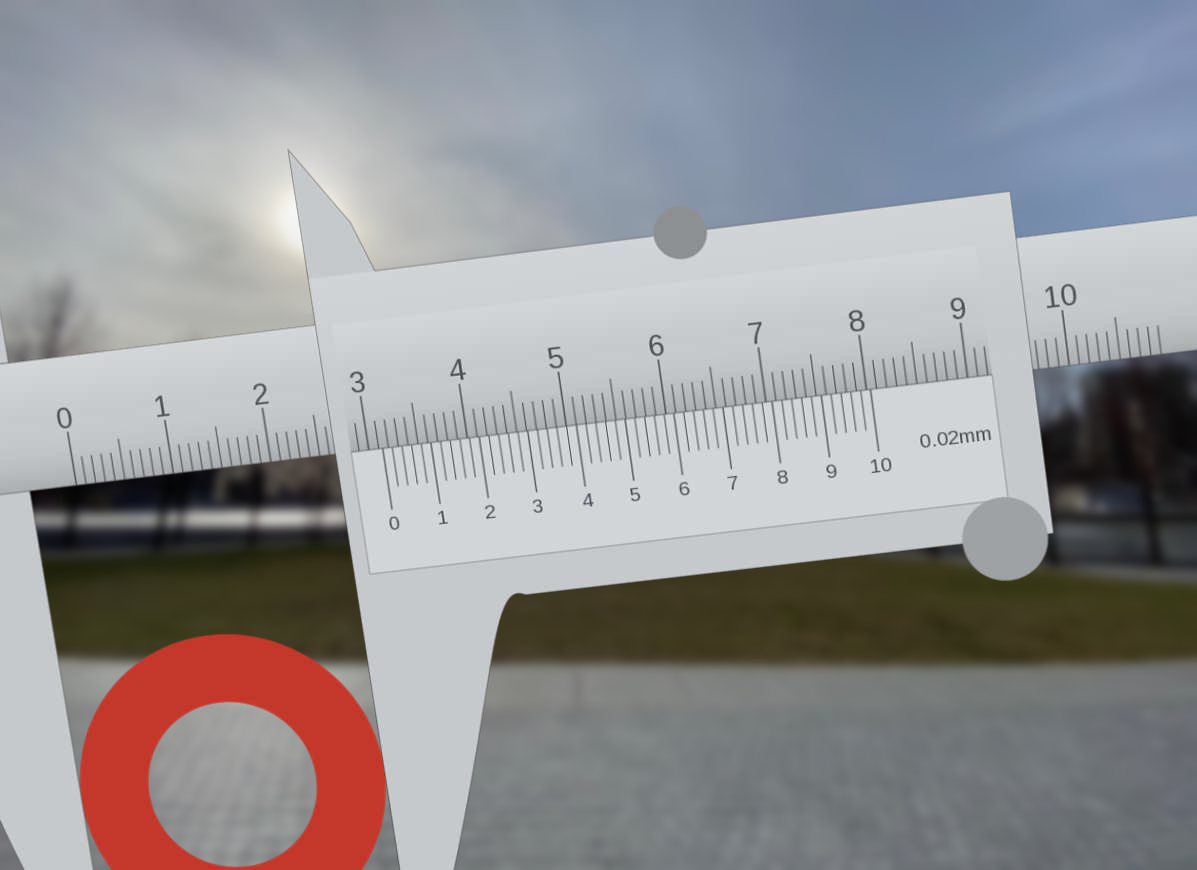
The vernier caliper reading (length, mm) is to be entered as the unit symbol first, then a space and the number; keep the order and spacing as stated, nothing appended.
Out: mm 31.4
